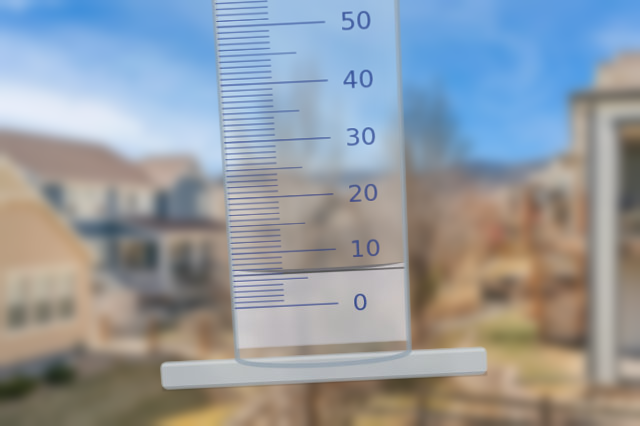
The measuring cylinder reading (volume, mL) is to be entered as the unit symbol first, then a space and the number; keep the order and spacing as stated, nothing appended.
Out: mL 6
